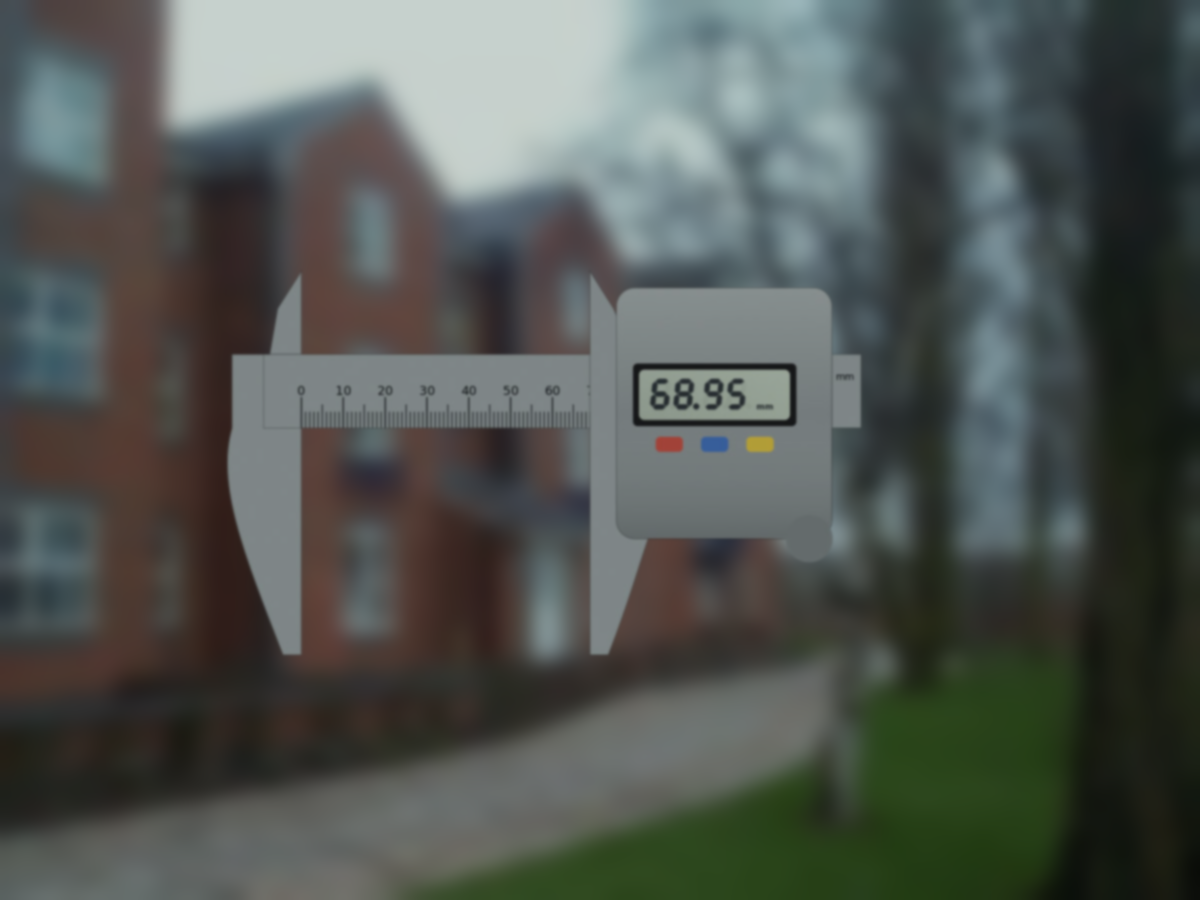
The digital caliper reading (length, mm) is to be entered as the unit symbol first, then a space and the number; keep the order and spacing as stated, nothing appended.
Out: mm 68.95
